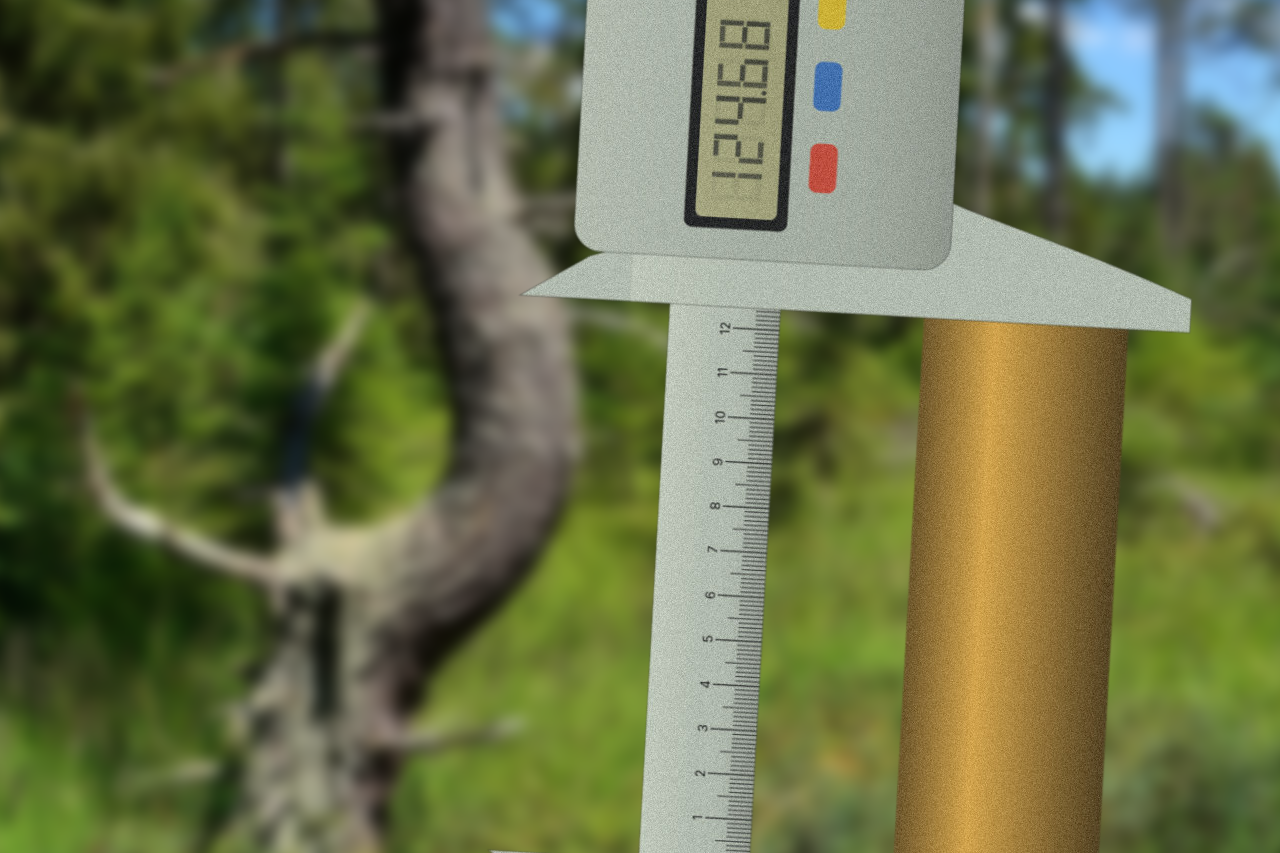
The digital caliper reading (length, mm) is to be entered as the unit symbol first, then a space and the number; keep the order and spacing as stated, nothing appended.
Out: mm 124.68
